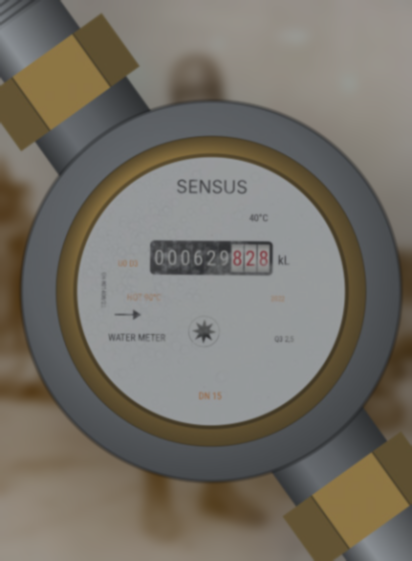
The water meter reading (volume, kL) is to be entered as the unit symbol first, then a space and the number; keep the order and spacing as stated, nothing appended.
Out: kL 629.828
